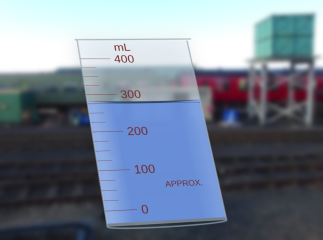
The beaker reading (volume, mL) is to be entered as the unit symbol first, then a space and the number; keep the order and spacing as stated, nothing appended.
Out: mL 275
